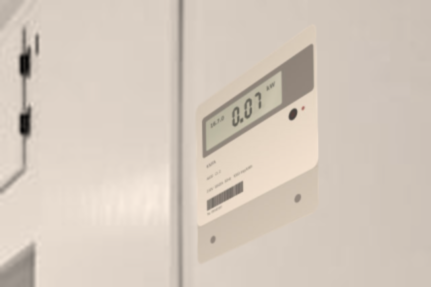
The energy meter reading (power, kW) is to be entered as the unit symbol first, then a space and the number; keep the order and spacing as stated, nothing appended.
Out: kW 0.07
